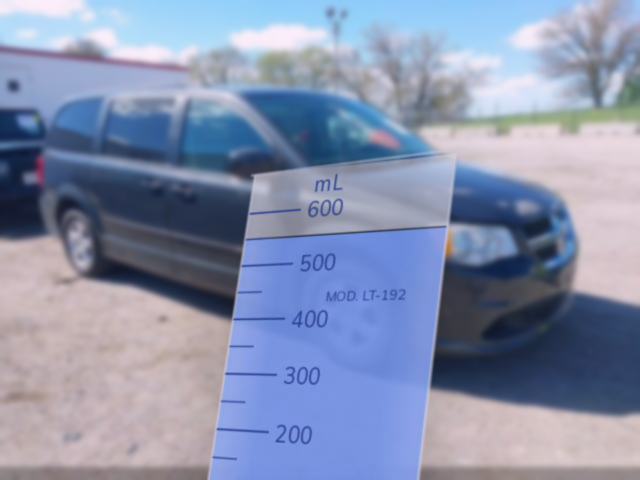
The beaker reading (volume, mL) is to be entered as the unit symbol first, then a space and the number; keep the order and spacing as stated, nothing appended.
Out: mL 550
